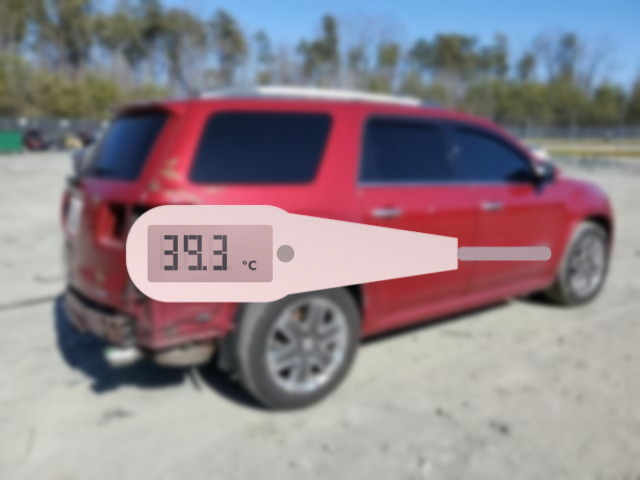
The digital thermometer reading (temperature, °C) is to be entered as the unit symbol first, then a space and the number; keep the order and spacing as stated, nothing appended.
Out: °C 39.3
